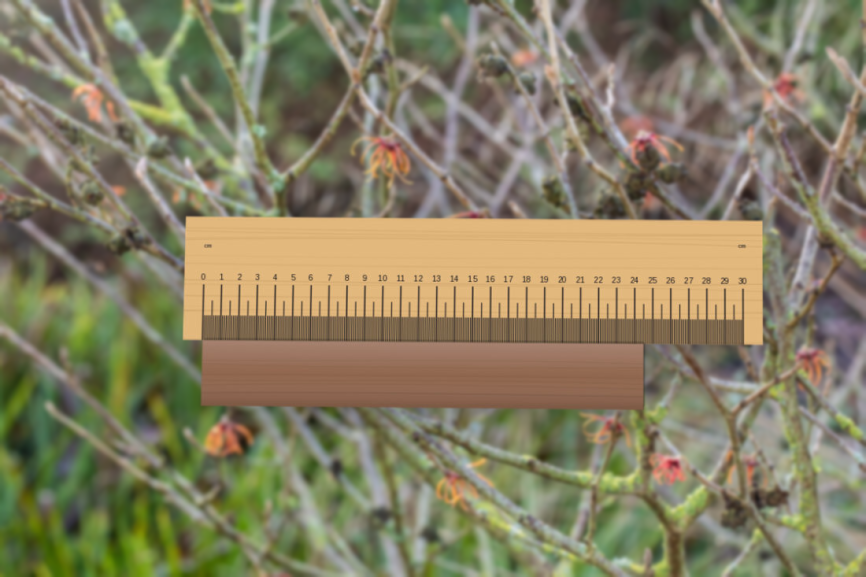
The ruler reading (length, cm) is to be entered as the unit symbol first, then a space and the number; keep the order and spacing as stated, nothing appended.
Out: cm 24.5
